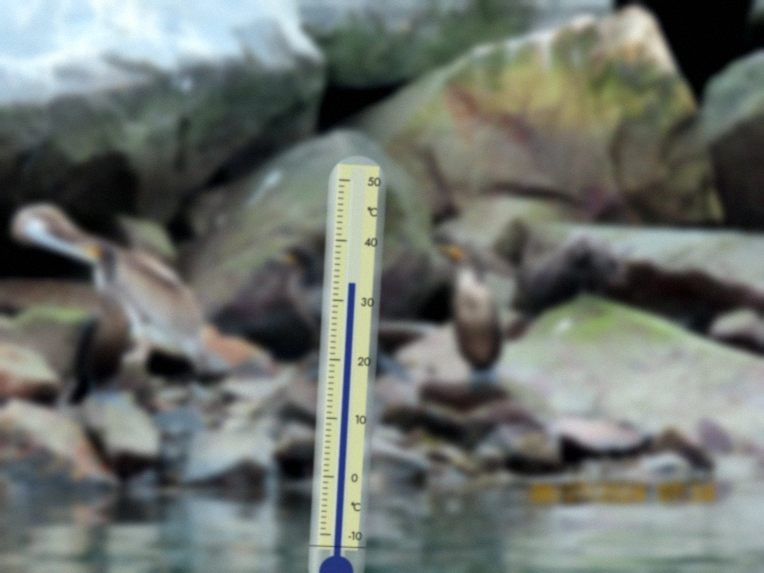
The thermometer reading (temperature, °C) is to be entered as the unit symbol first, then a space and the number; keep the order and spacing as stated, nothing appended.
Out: °C 33
